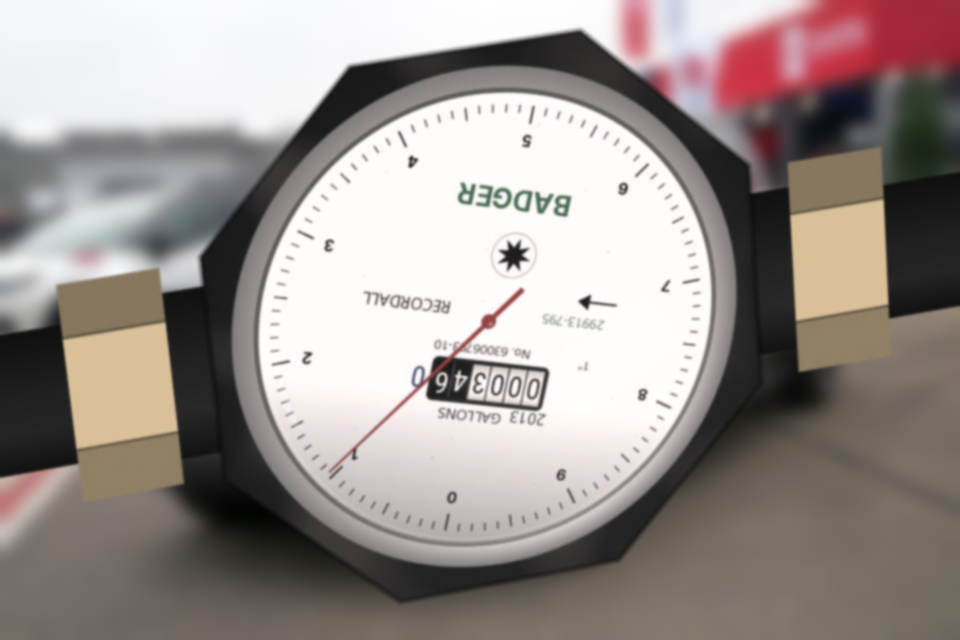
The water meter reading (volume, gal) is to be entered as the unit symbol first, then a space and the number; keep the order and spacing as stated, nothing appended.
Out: gal 3461.0
